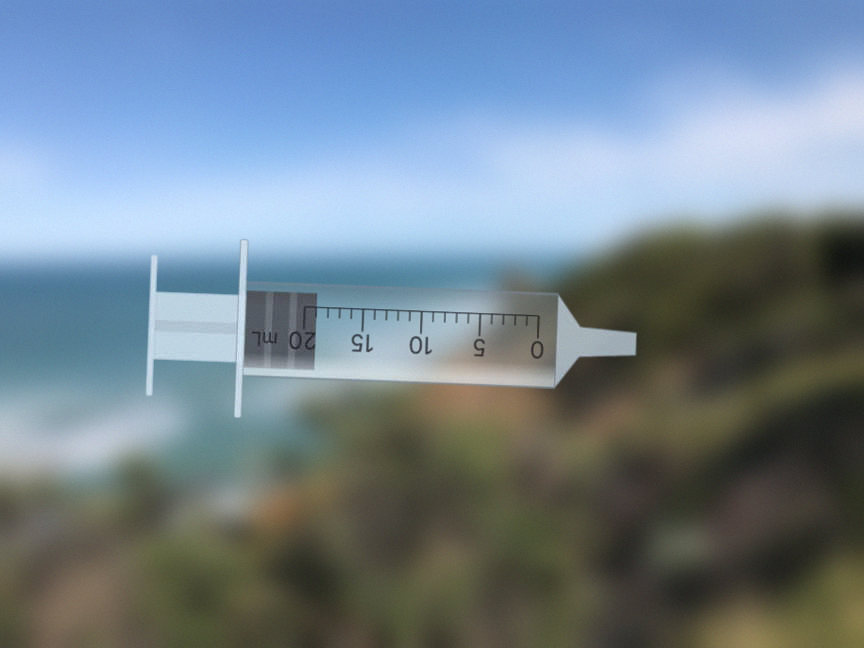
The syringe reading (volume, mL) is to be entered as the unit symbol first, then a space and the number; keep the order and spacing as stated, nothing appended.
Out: mL 19
